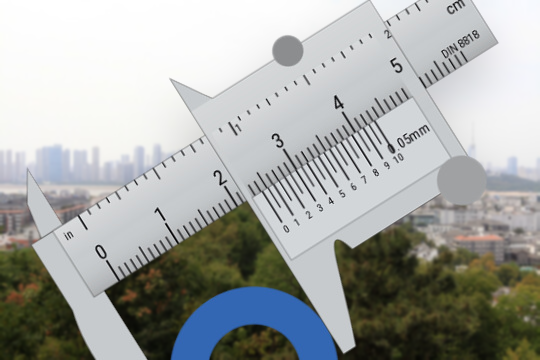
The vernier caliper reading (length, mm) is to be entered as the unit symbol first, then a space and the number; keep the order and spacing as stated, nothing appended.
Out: mm 24.2
